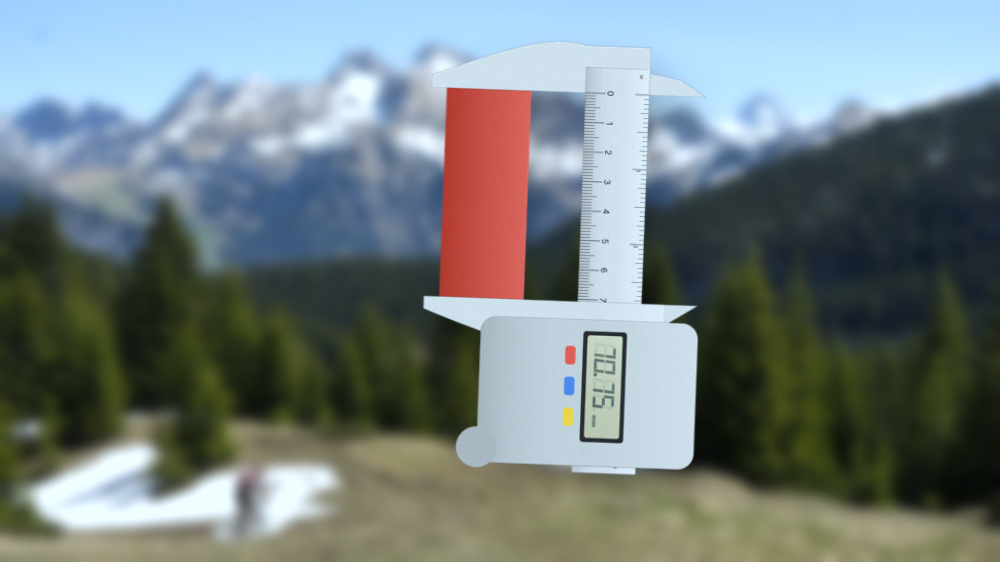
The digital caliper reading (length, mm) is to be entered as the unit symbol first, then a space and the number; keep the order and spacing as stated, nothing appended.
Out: mm 70.75
